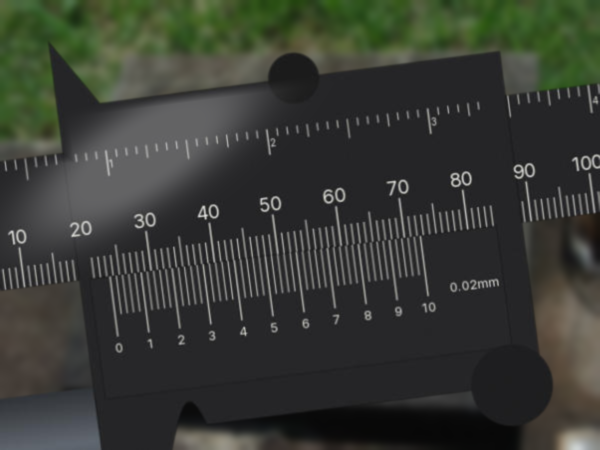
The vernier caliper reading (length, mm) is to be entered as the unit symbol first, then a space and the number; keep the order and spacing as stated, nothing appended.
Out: mm 23.5
